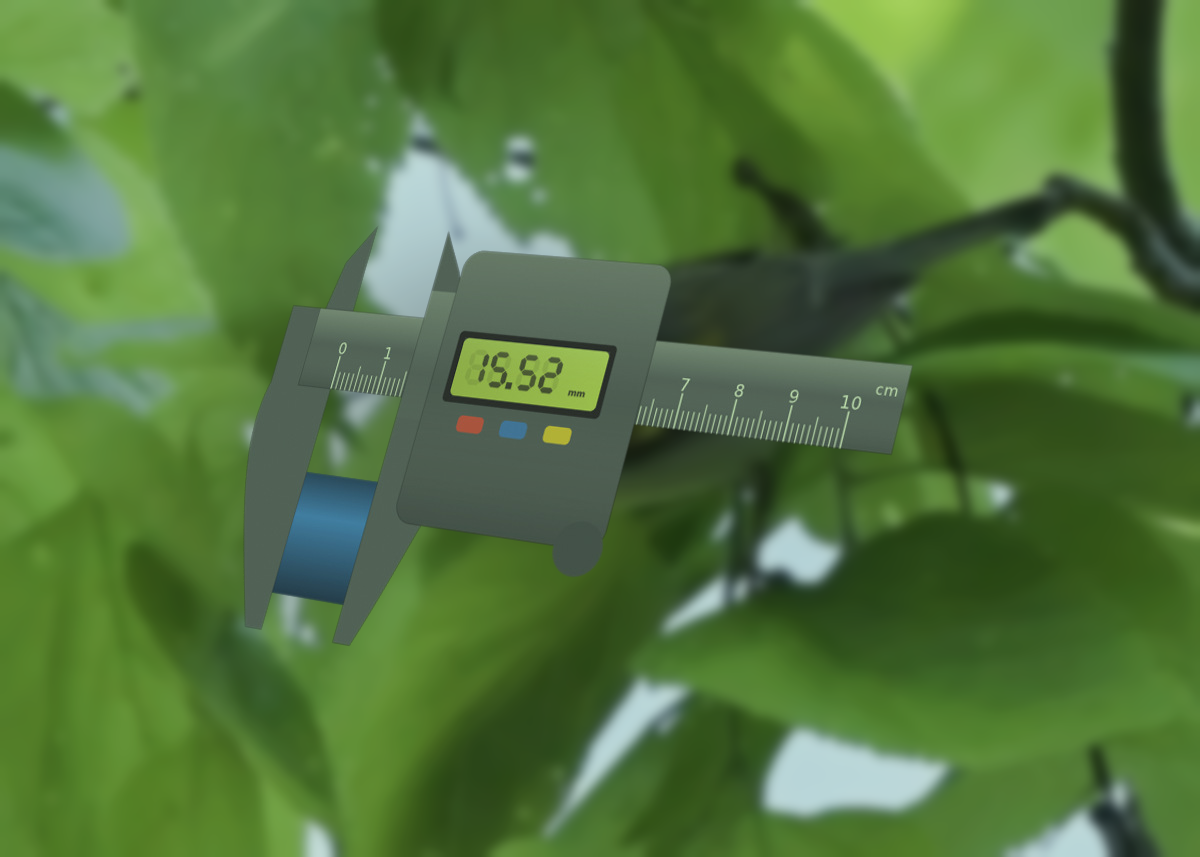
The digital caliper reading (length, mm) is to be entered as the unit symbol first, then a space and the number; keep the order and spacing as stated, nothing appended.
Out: mm 15.52
